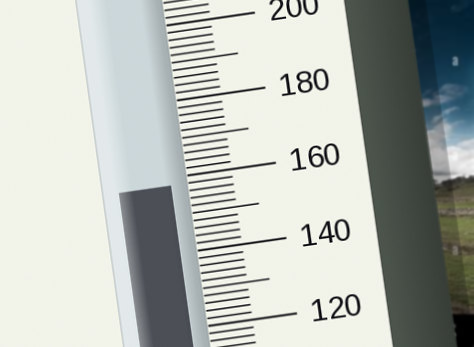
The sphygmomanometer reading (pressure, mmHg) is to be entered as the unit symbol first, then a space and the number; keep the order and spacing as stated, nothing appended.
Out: mmHg 158
